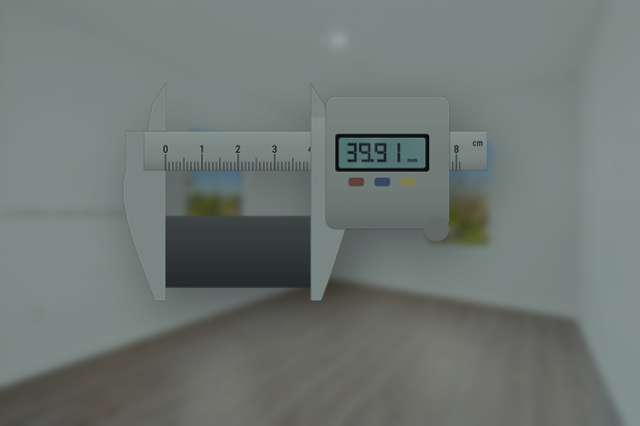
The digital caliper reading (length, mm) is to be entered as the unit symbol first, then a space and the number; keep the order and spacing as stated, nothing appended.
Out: mm 39.91
